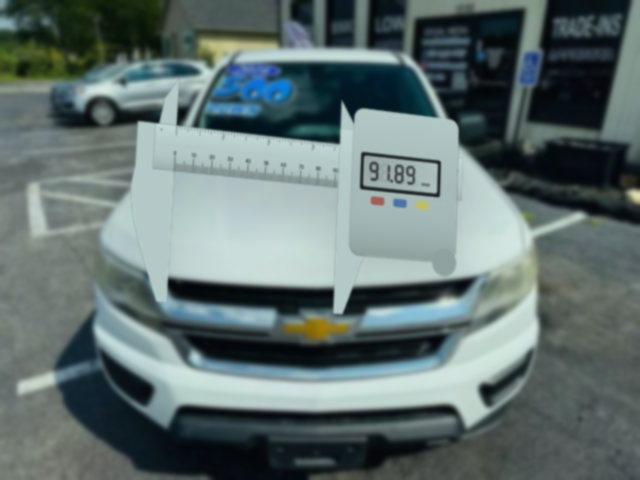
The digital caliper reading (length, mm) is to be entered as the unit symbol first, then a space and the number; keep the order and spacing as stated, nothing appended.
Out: mm 91.89
